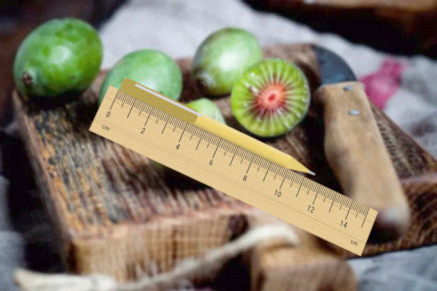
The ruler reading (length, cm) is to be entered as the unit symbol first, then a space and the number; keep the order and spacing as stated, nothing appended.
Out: cm 11.5
